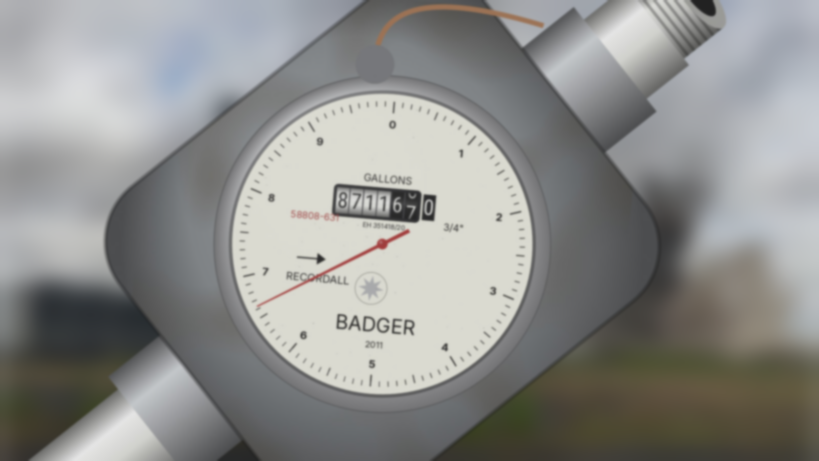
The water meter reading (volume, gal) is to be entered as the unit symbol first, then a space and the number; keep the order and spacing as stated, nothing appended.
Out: gal 8711666.6
